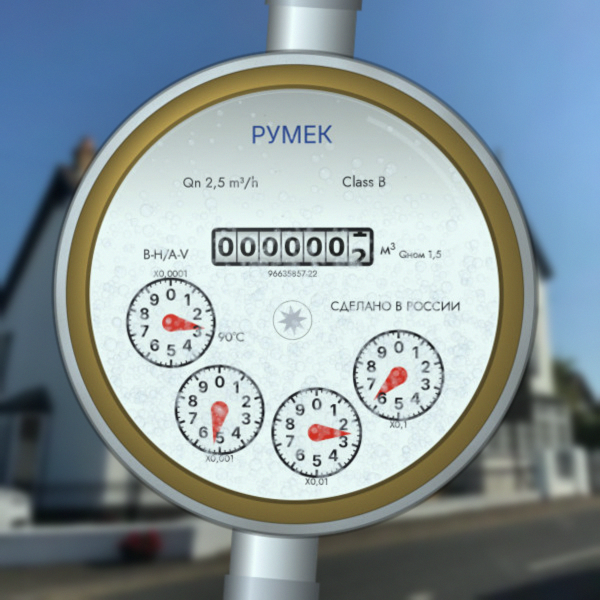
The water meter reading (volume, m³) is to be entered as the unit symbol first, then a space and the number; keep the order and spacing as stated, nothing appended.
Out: m³ 1.6252
